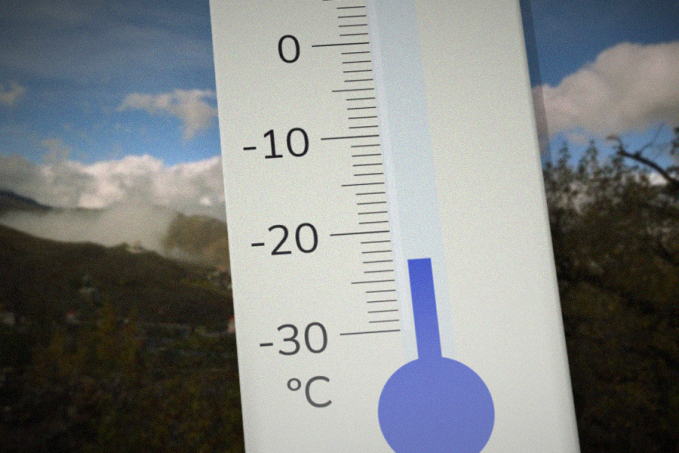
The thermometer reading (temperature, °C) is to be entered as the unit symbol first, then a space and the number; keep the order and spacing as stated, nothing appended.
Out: °C -23
